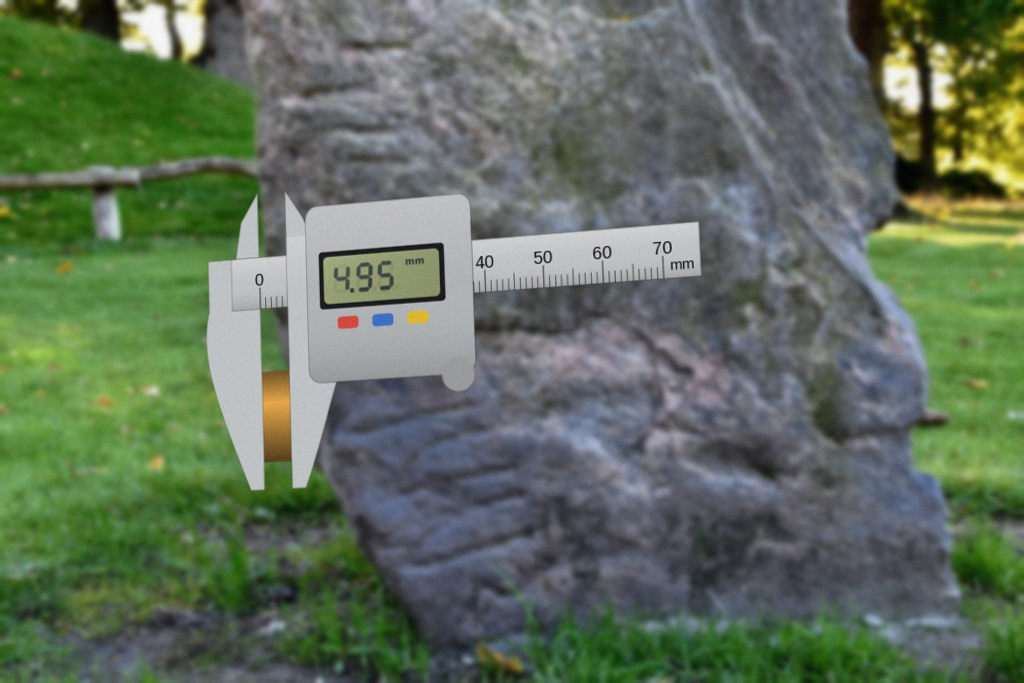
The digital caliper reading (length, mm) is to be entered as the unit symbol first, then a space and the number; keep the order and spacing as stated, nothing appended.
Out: mm 4.95
